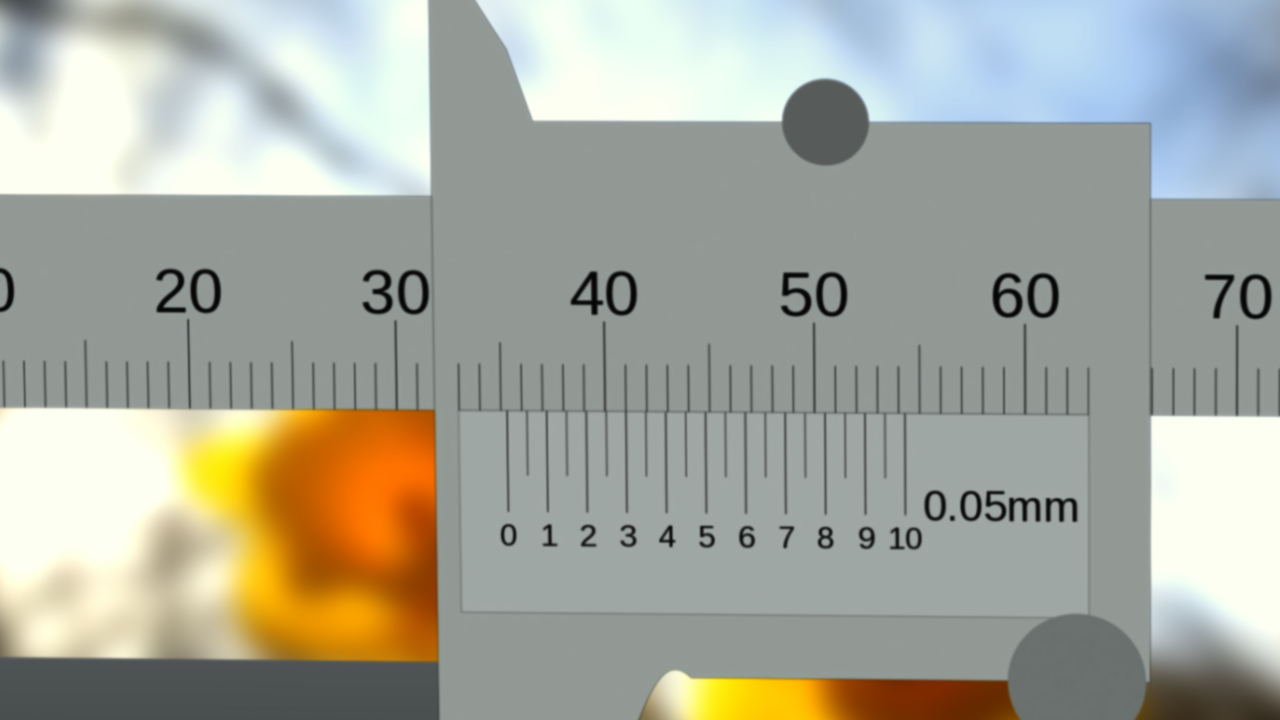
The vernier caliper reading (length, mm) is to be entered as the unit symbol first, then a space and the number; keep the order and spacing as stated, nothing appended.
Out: mm 35.3
